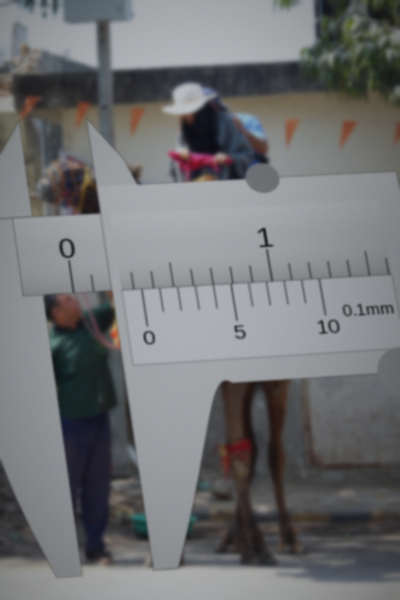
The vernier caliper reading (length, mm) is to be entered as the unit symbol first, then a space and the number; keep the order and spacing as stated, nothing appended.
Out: mm 3.4
